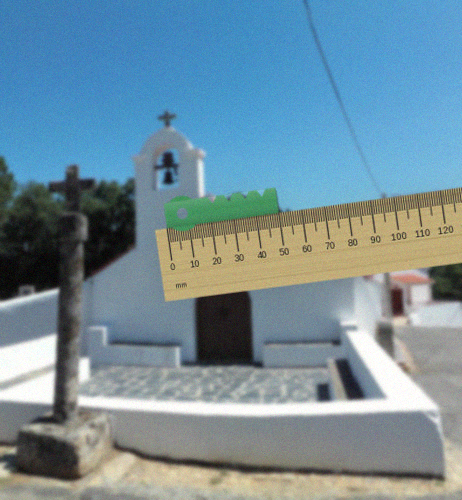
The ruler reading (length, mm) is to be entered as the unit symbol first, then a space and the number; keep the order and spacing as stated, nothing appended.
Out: mm 50
